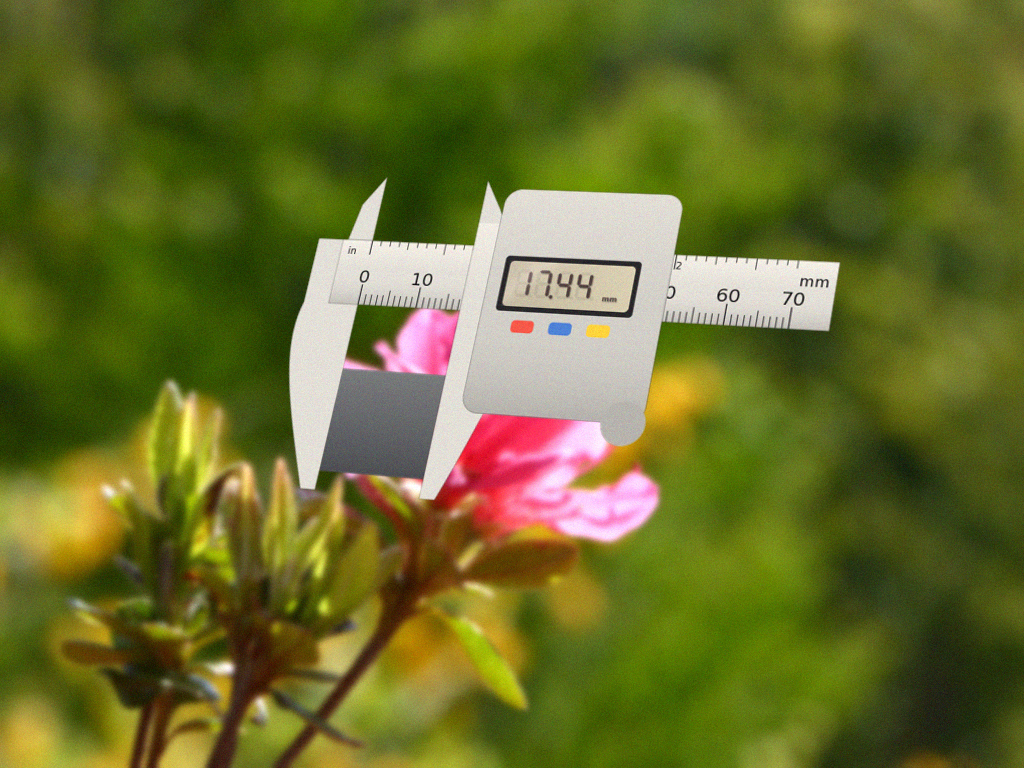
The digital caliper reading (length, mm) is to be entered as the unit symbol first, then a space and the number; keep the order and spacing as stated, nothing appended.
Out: mm 17.44
